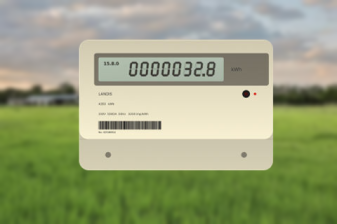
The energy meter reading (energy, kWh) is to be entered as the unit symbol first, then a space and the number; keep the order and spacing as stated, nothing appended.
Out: kWh 32.8
